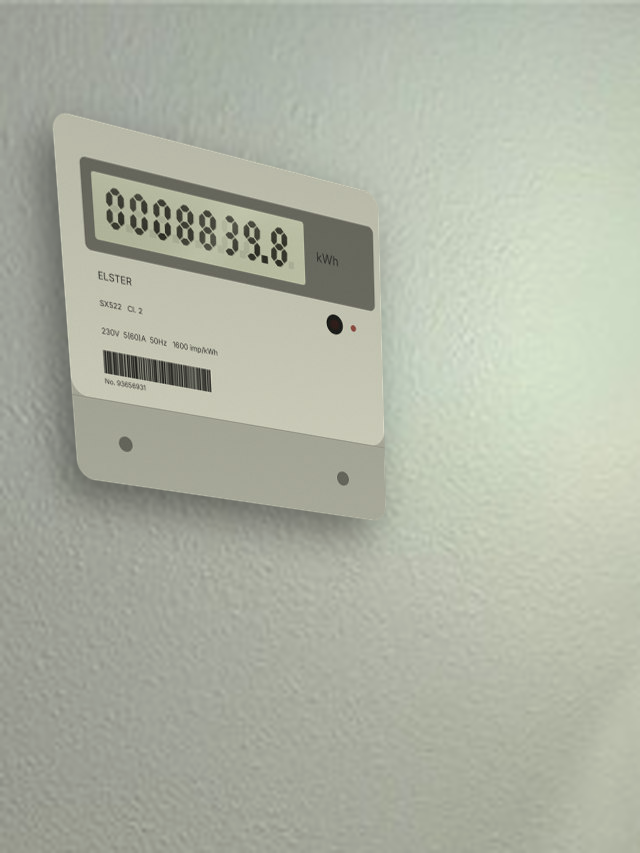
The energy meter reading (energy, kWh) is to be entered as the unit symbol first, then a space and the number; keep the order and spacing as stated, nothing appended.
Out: kWh 8839.8
